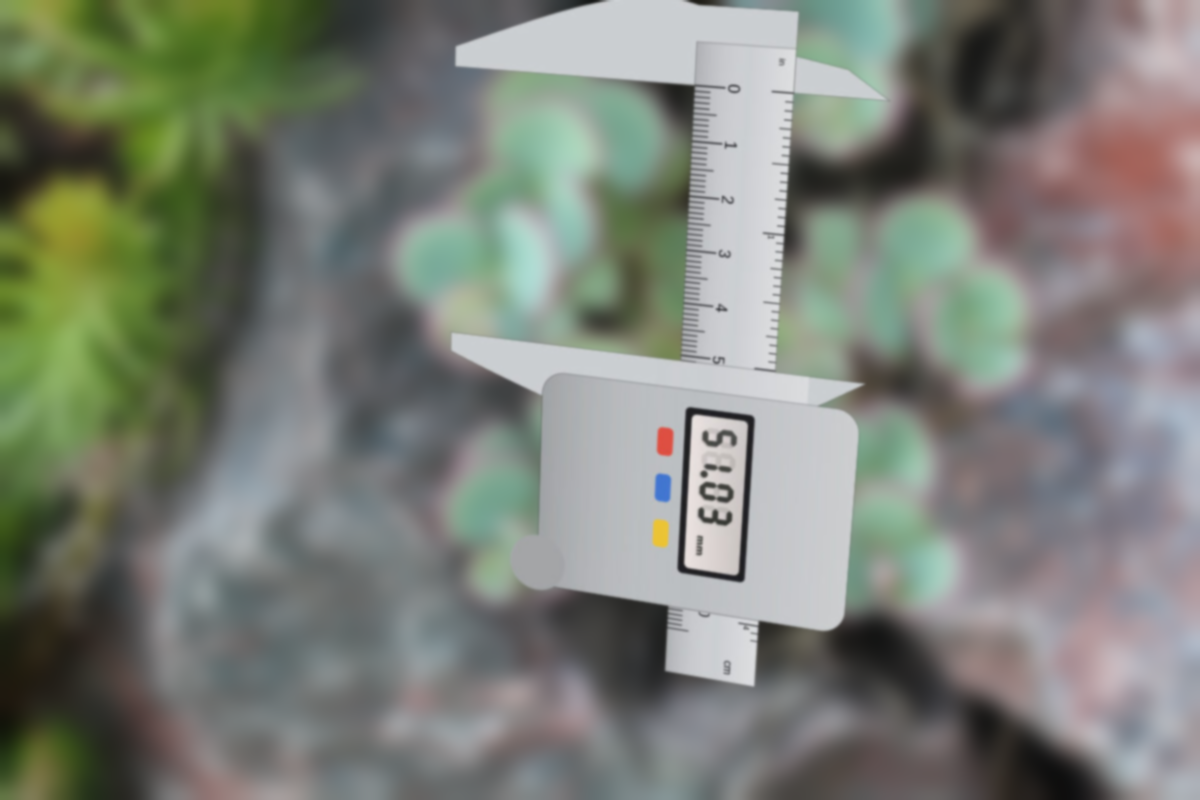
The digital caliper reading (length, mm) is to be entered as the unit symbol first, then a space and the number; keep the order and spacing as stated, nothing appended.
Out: mm 51.03
